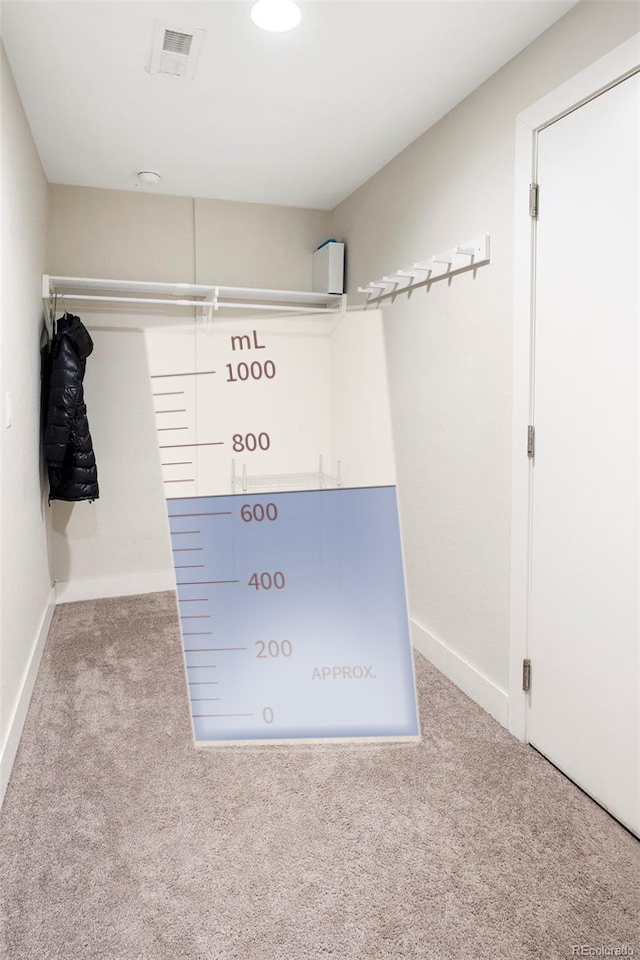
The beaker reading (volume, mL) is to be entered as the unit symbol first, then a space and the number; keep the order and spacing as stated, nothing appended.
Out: mL 650
